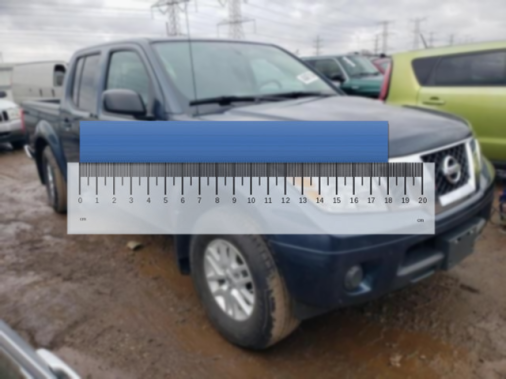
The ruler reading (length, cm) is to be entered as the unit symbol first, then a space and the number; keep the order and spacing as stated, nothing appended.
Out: cm 18
